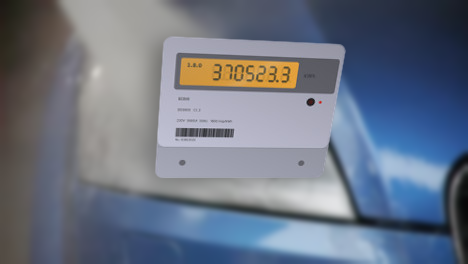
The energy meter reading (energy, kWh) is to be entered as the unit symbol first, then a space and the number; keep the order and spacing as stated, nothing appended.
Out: kWh 370523.3
